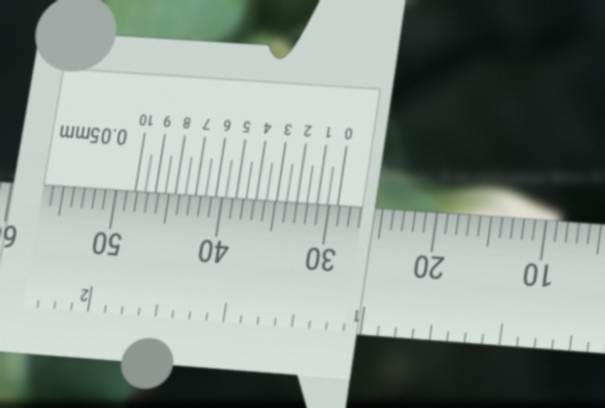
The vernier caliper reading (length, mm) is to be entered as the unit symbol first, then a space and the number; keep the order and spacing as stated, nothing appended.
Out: mm 29.2
